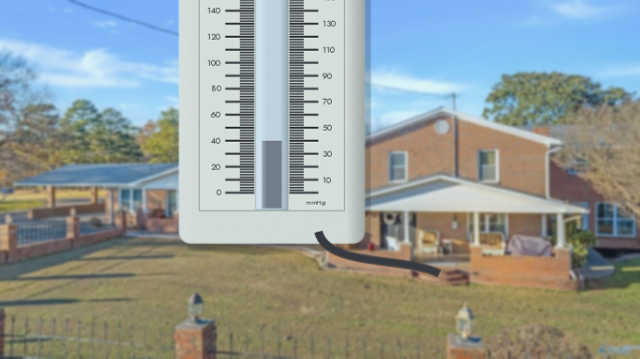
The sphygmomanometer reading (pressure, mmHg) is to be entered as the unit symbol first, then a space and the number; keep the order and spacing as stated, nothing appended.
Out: mmHg 40
